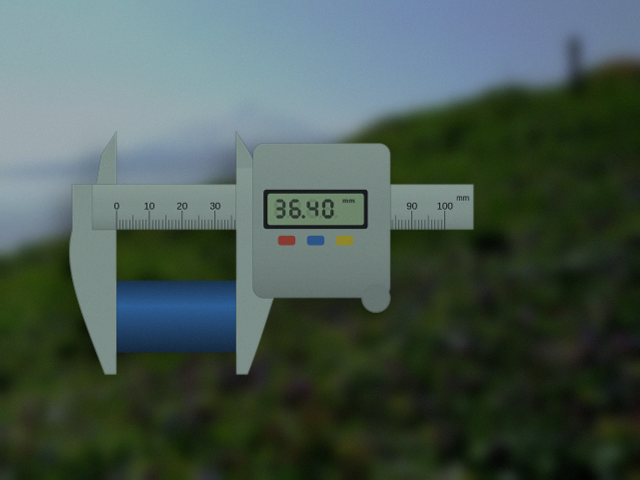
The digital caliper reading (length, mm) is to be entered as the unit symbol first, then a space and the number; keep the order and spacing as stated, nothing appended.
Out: mm 36.40
